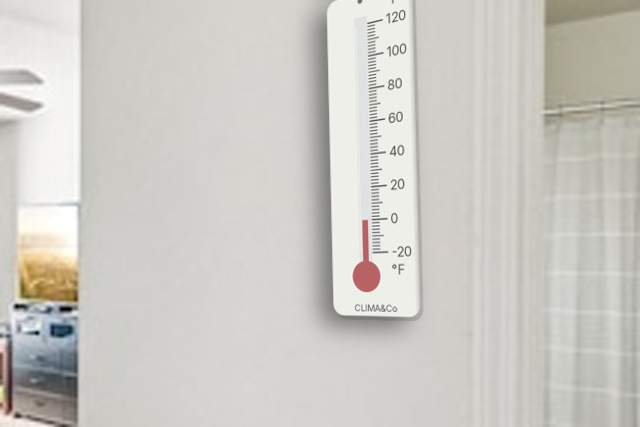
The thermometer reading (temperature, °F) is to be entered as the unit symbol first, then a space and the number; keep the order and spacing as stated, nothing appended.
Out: °F 0
